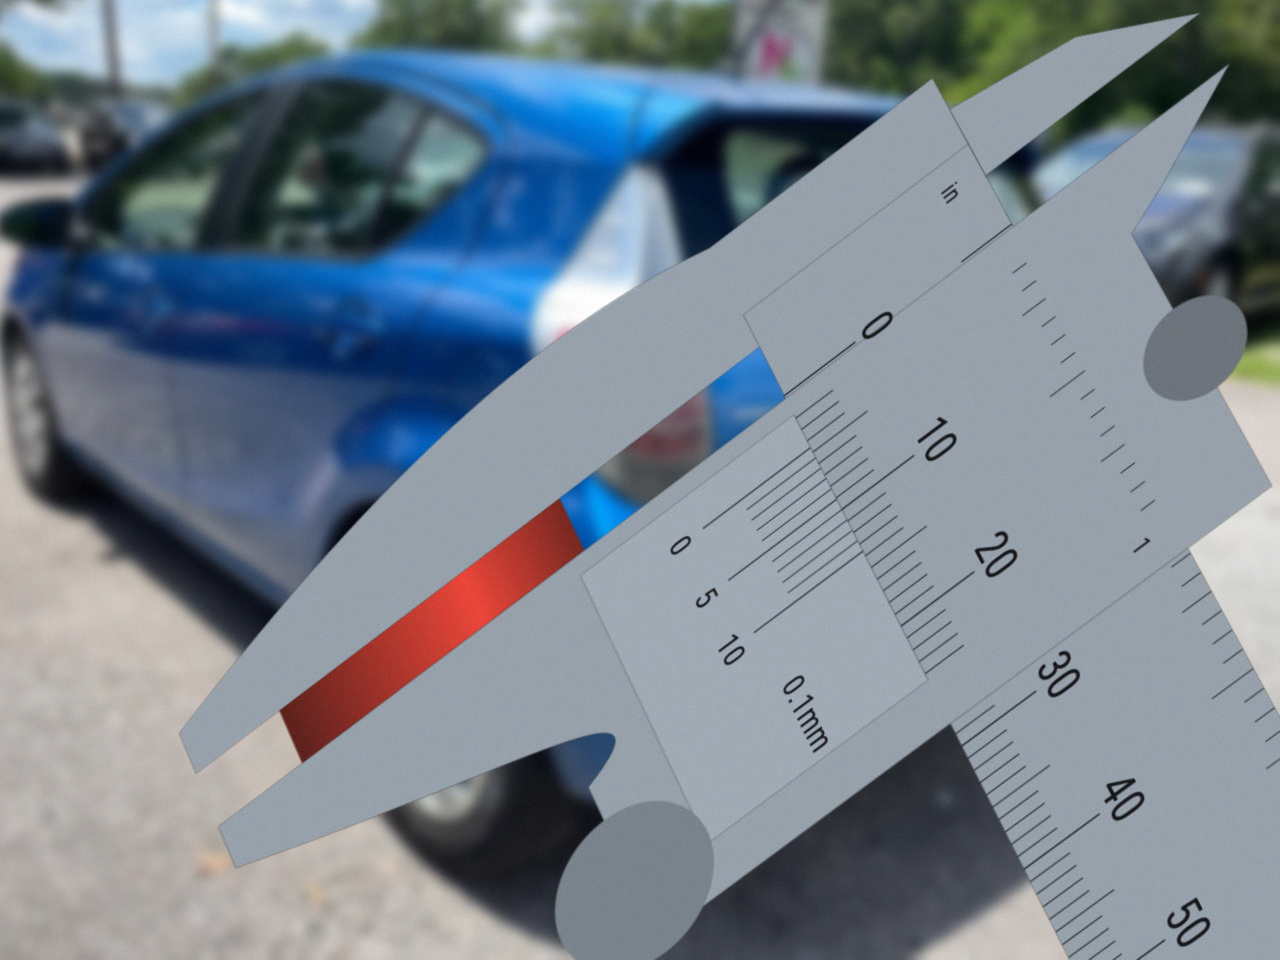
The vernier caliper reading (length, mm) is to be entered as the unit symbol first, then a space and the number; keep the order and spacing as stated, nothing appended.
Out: mm 4.6
